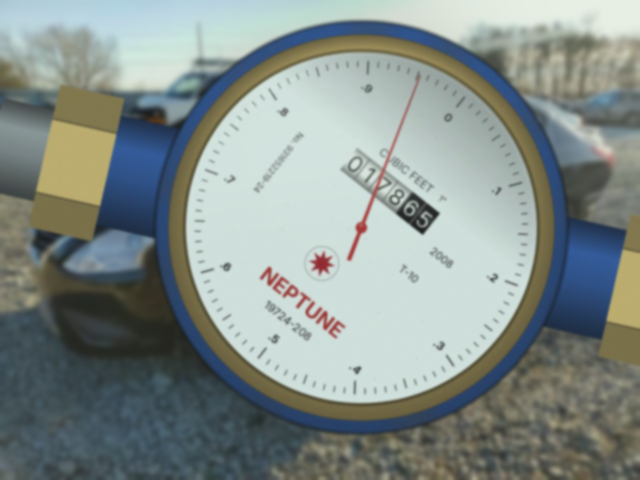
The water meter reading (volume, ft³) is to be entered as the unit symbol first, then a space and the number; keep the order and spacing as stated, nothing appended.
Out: ft³ 17864.95
